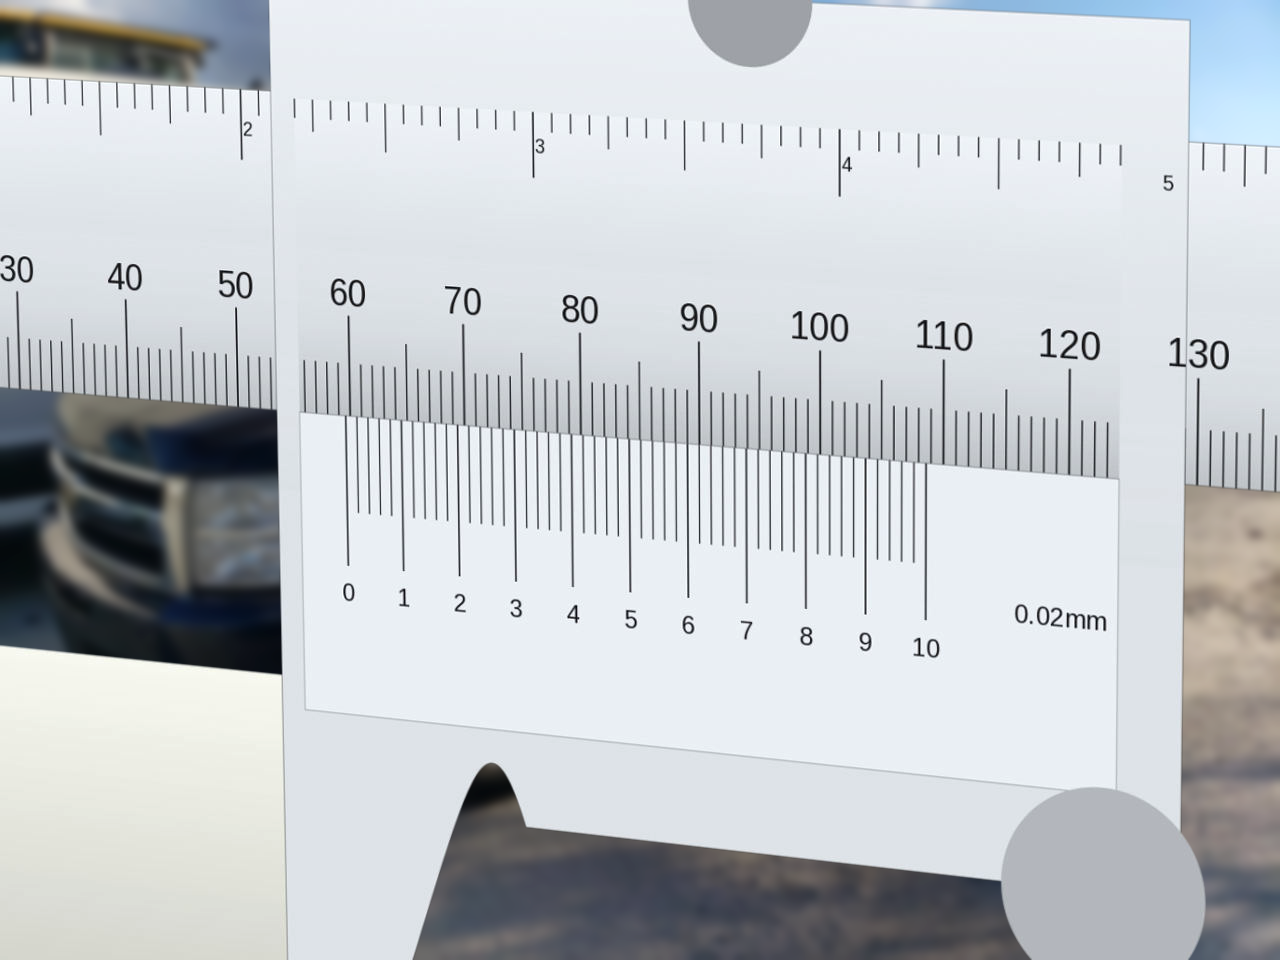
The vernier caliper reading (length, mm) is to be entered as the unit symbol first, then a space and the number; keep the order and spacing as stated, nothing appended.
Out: mm 59.6
